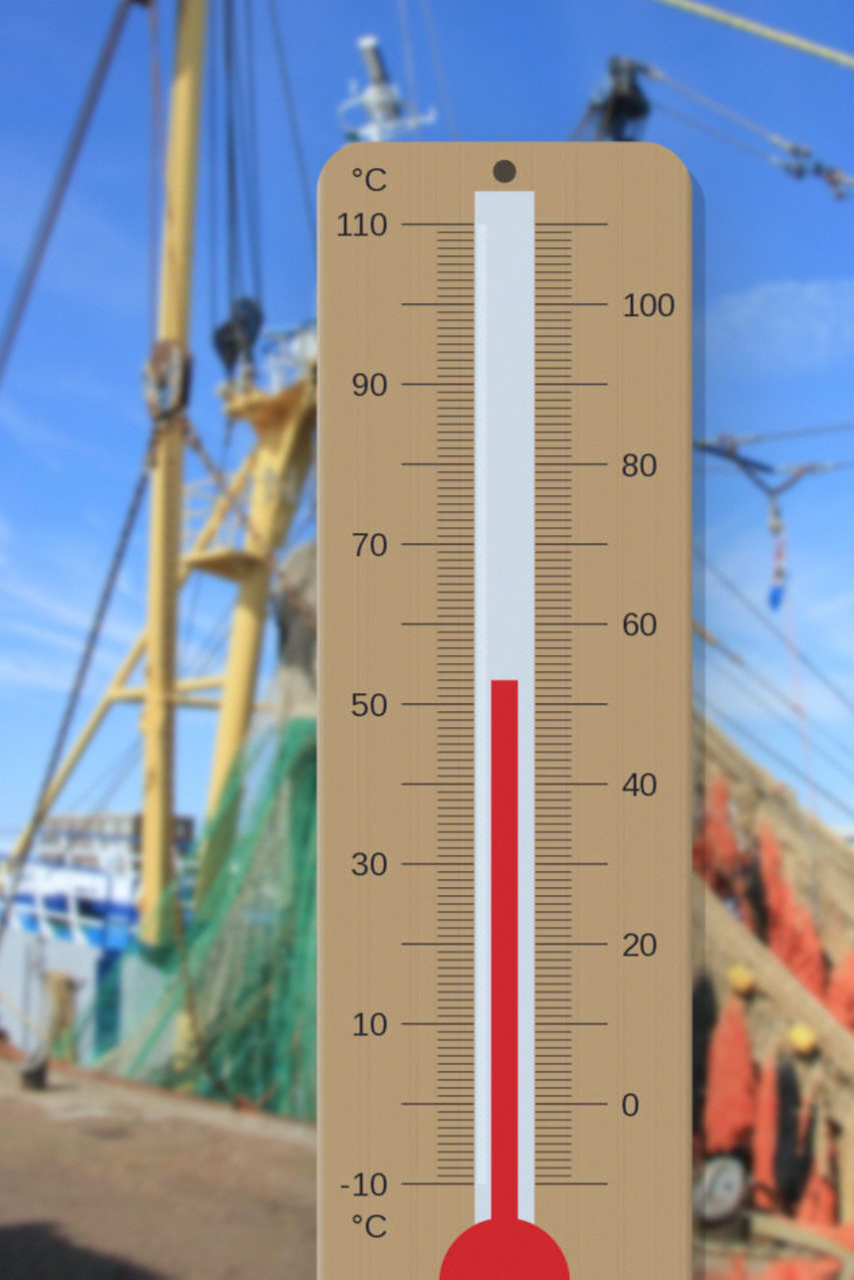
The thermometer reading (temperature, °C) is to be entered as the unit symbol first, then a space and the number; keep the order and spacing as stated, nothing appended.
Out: °C 53
